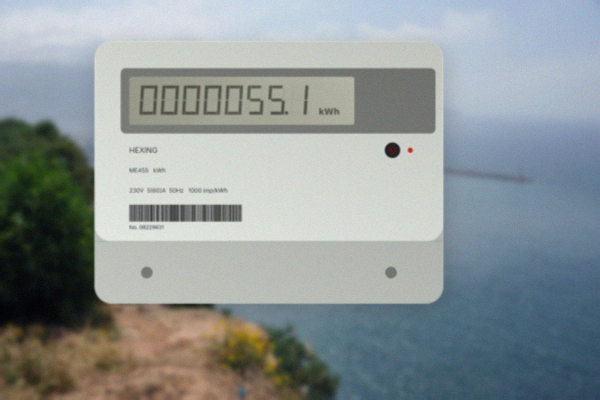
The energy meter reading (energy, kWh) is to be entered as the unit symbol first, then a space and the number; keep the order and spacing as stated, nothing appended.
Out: kWh 55.1
